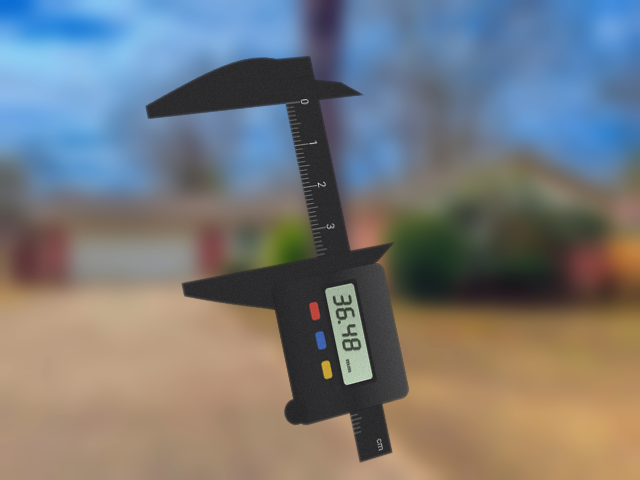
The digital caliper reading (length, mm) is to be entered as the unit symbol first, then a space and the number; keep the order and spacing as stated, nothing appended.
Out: mm 36.48
